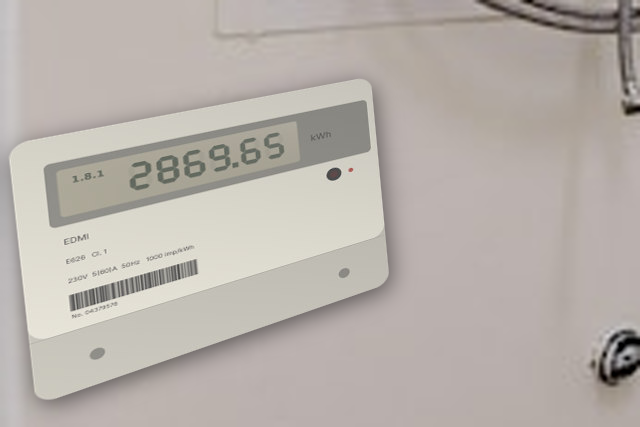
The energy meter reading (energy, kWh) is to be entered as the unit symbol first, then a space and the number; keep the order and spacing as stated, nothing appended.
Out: kWh 2869.65
